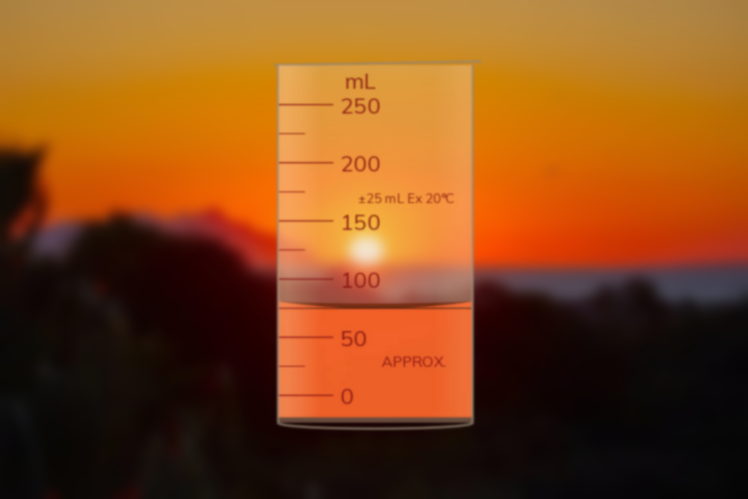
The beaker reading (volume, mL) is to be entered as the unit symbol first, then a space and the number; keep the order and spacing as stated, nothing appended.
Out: mL 75
